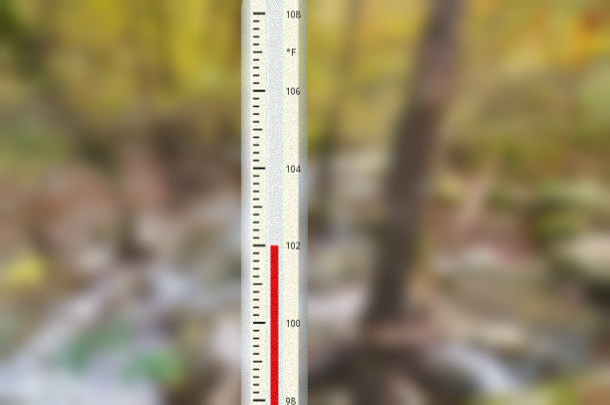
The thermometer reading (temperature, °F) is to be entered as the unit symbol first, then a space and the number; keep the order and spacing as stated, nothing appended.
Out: °F 102
